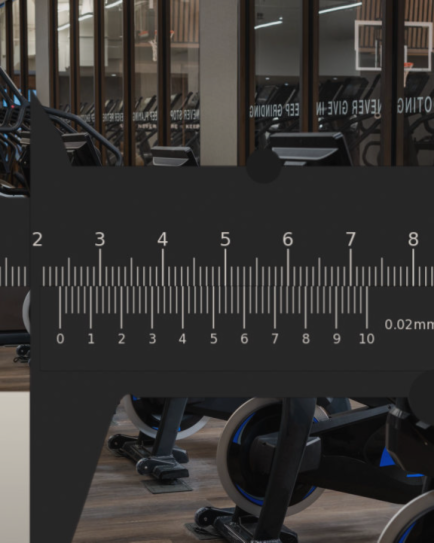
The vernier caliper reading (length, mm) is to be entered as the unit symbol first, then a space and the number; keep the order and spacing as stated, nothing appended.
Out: mm 23.6
